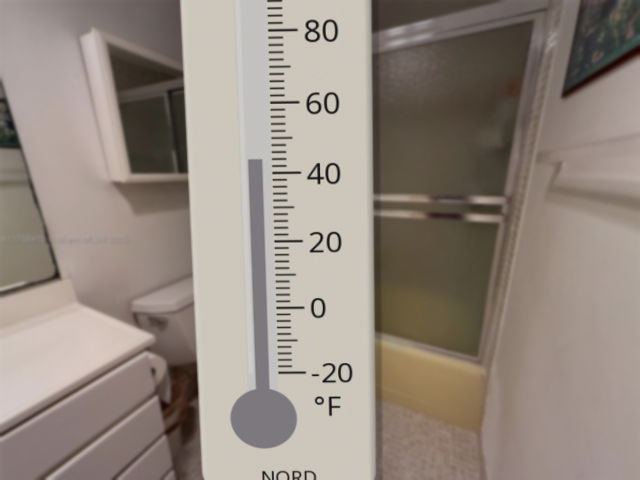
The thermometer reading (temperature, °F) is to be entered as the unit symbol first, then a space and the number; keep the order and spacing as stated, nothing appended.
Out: °F 44
